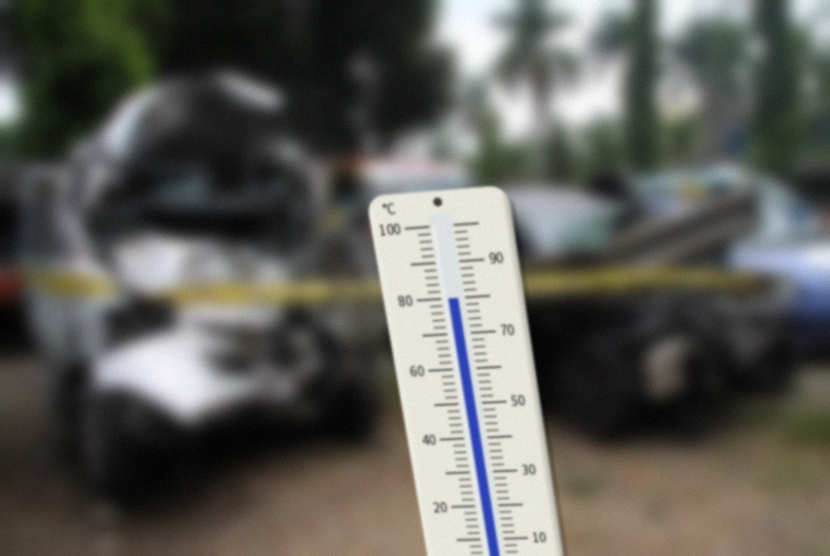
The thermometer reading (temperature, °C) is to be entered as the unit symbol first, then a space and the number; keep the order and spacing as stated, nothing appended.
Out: °C 80
